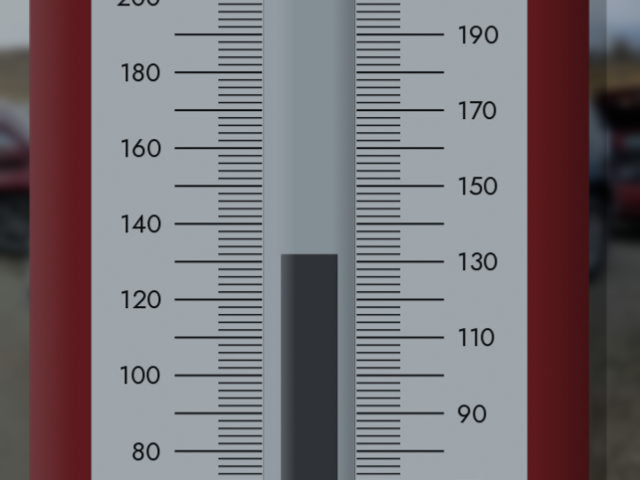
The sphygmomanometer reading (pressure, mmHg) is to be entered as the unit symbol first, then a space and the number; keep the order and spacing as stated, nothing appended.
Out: mmHg 132
